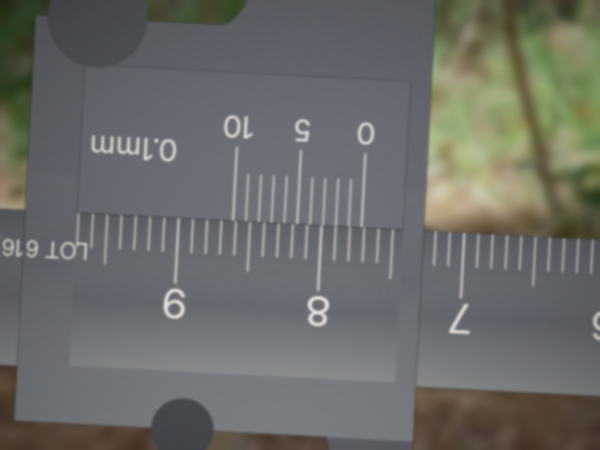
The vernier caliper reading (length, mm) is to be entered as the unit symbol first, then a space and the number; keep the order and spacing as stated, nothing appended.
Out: mm 77.2
